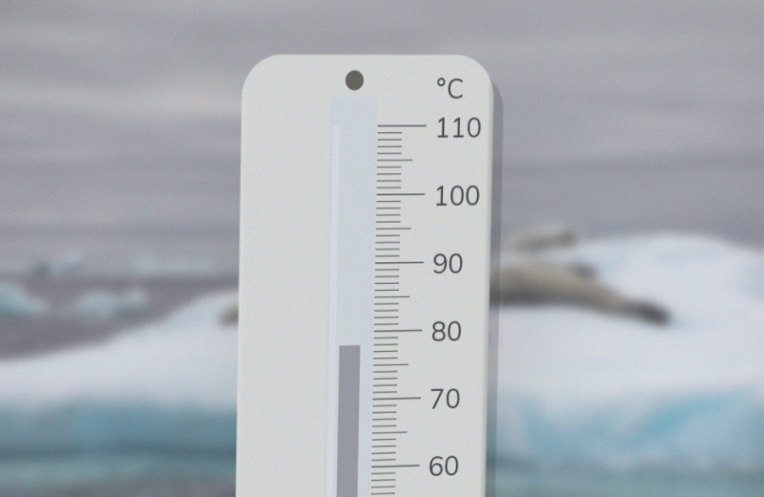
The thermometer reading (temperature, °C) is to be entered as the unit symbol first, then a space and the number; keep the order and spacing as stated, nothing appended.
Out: °C 78
